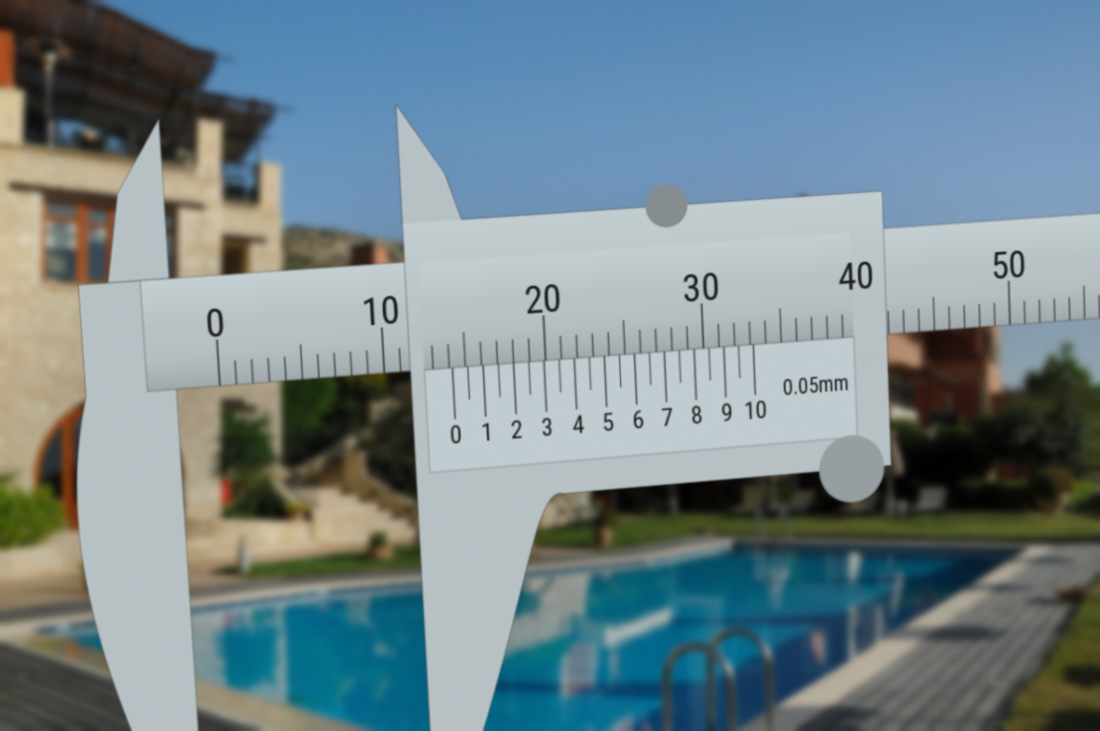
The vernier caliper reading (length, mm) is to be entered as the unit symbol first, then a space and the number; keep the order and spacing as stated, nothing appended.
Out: mm 14.2
